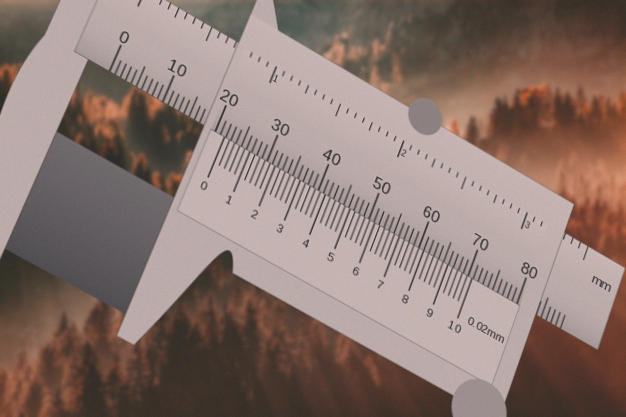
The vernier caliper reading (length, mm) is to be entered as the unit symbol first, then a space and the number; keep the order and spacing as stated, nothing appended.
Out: mm 21.8
